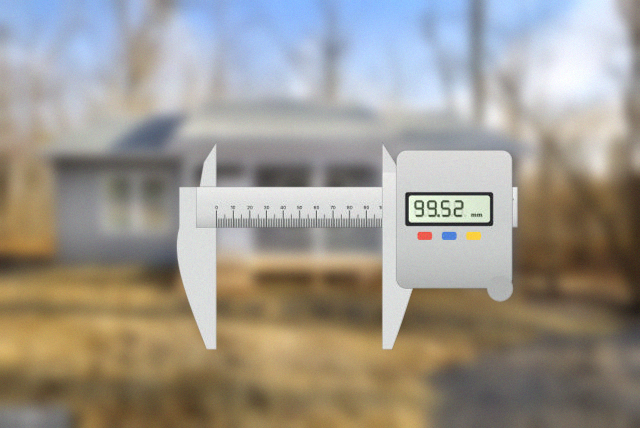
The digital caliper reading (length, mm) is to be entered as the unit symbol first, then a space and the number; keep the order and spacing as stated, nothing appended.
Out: mm 99.52
